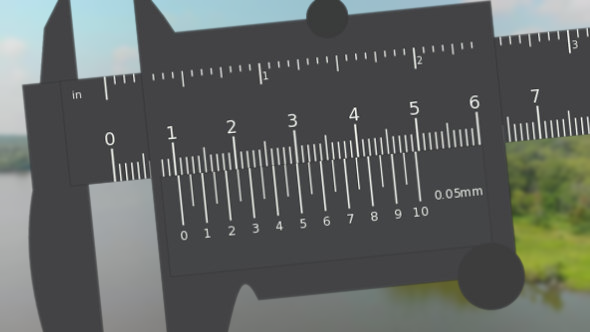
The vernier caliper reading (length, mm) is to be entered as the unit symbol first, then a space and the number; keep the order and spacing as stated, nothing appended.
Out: mm 10.4
